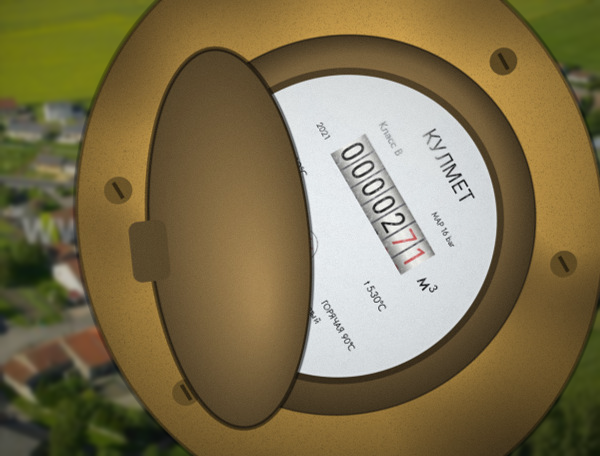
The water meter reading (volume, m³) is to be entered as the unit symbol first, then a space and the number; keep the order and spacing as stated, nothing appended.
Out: m³ 2.71
